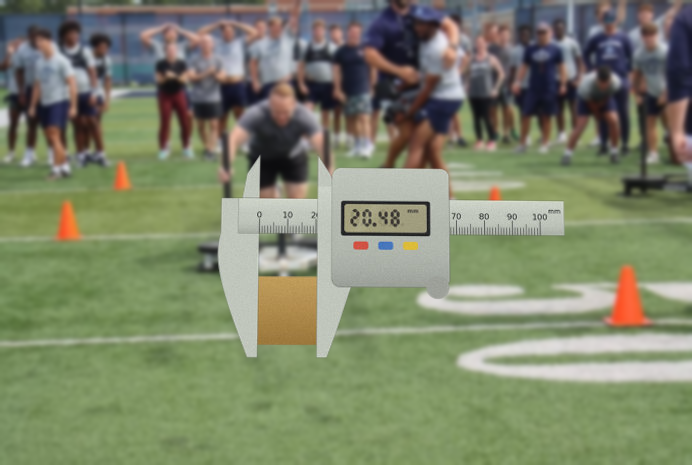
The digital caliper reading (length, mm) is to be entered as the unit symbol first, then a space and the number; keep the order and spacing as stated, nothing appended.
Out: mm 20.48
